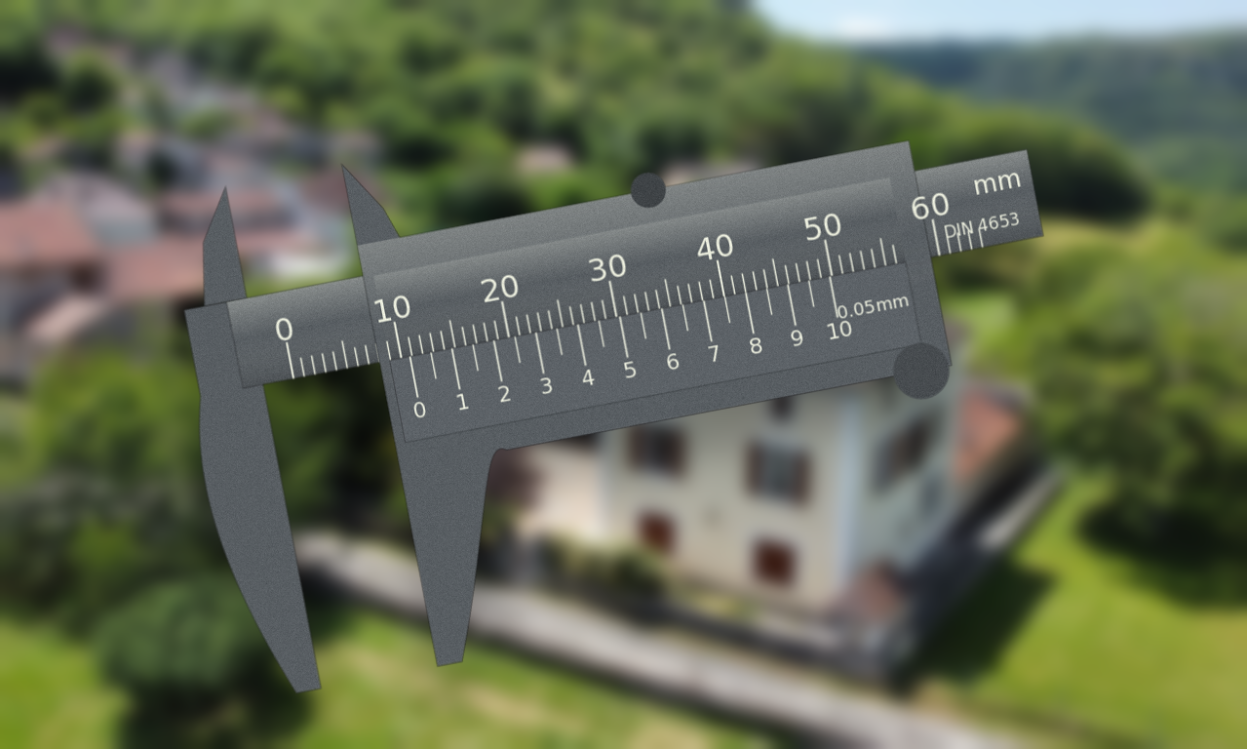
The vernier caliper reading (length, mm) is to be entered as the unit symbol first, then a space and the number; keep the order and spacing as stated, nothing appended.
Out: mm 10.8
